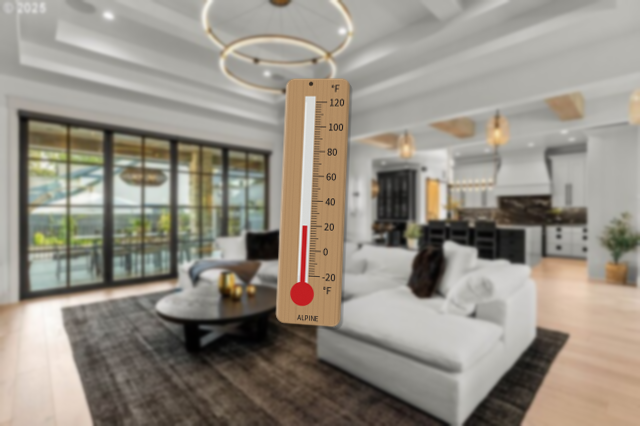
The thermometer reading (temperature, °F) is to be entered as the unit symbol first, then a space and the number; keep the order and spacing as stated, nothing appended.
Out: °F 20
